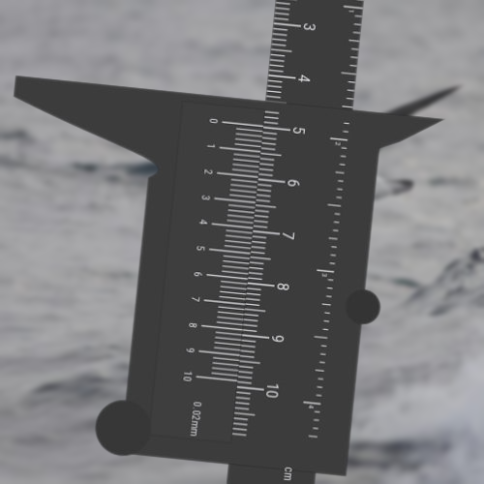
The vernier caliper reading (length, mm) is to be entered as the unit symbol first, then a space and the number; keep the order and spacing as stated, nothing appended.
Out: mm 49.8
